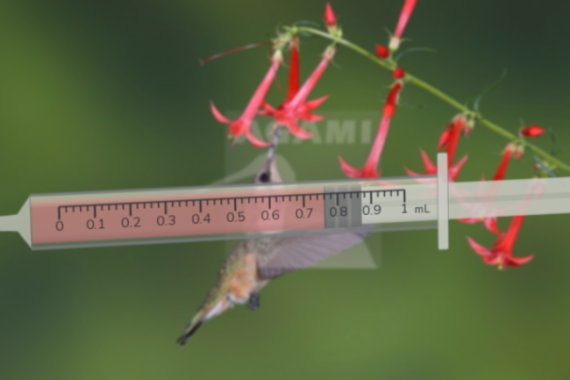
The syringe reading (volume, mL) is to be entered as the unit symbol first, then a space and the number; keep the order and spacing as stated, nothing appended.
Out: mL 0.76
